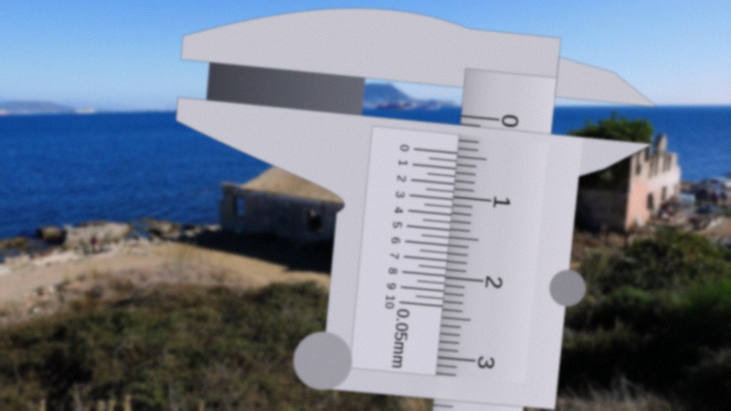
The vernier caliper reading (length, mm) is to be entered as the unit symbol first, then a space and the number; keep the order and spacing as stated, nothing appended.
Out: mm 4.6
